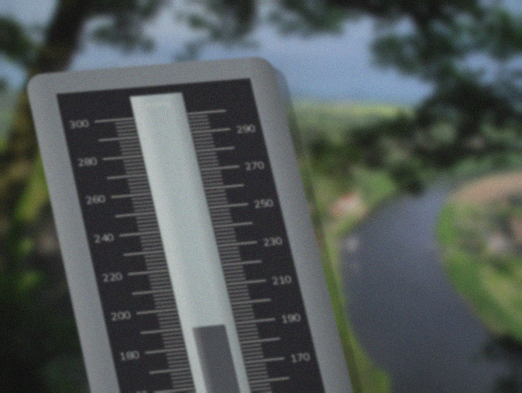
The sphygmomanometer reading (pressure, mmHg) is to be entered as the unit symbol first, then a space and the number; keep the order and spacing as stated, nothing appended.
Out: mmHg 190
